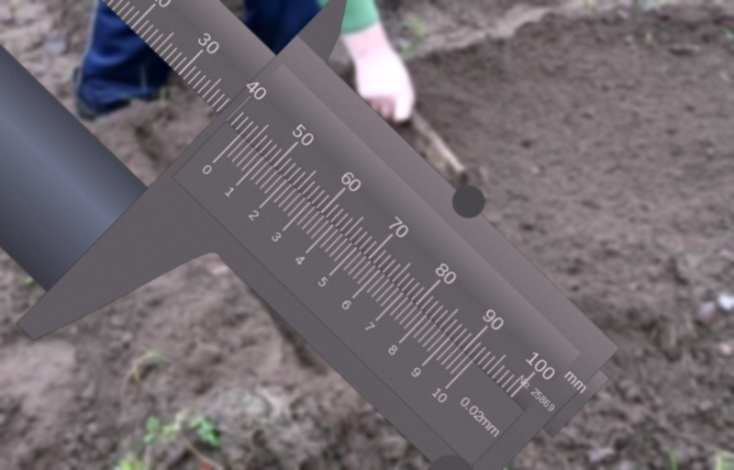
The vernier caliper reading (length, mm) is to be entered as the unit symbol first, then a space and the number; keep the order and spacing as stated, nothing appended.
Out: mm 43.0
